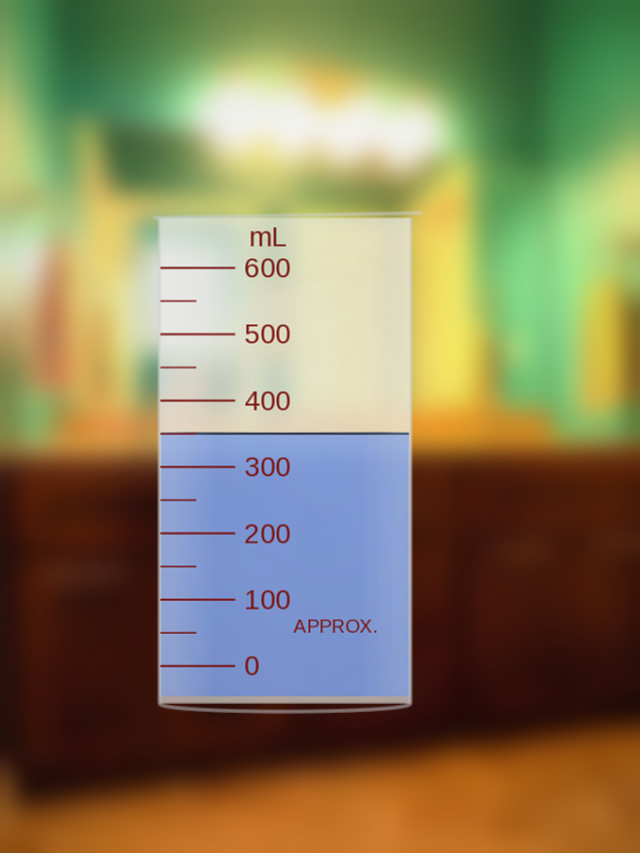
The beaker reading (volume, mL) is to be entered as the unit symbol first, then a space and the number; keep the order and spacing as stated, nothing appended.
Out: mL 350
